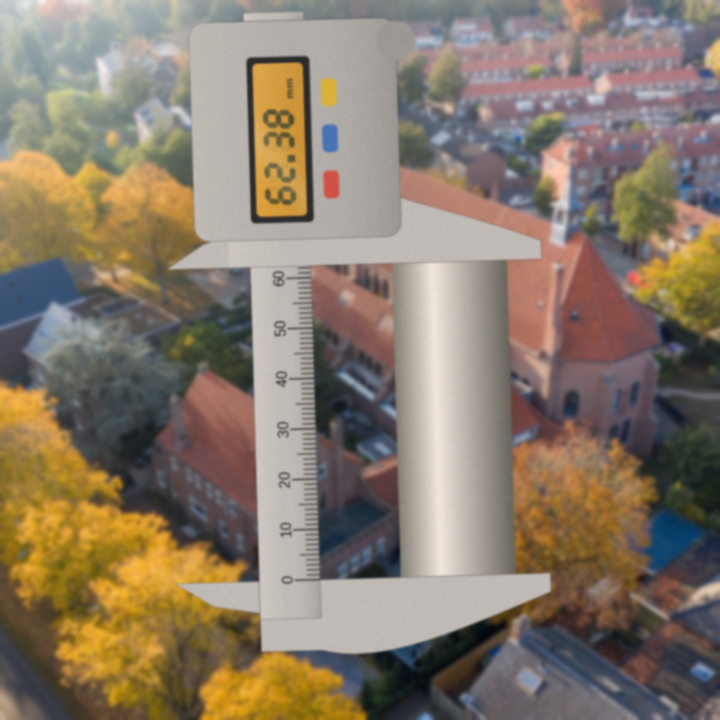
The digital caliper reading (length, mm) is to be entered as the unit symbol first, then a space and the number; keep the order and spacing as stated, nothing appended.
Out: mm 62.38
